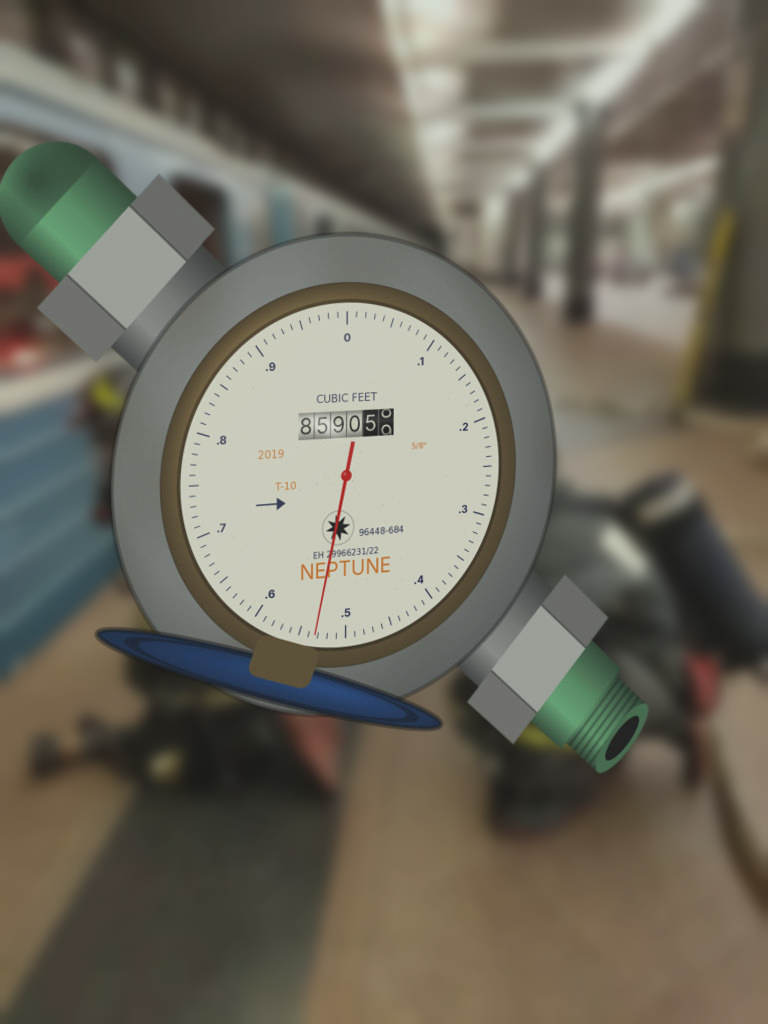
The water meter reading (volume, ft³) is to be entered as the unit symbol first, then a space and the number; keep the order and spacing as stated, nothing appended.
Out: ft³ 859058.53
